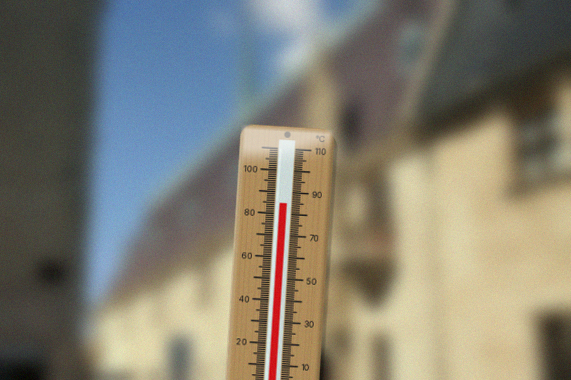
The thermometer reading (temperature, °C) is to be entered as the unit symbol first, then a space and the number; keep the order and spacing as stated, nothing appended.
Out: °C 85
